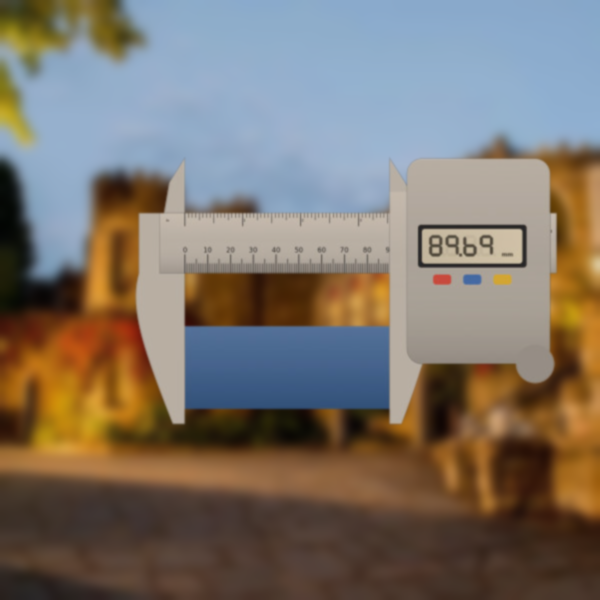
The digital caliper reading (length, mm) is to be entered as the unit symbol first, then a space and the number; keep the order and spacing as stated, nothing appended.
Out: mm 89.69
